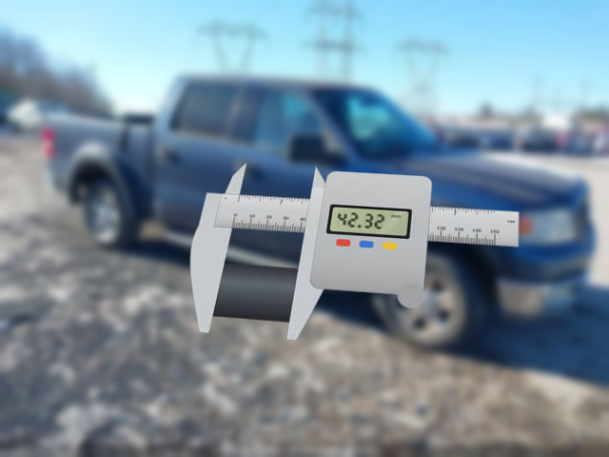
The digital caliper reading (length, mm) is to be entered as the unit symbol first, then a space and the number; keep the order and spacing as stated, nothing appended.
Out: mm 42.32
